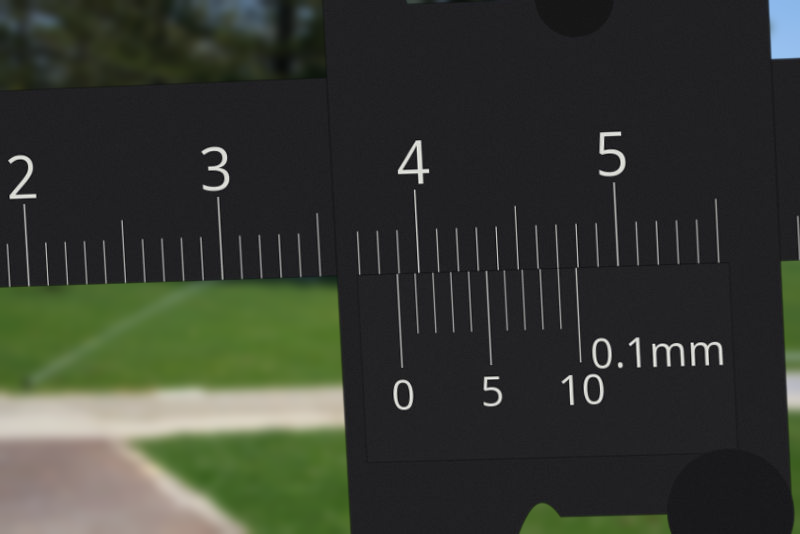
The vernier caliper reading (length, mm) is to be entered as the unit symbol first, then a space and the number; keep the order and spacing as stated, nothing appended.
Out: mm 38.9
